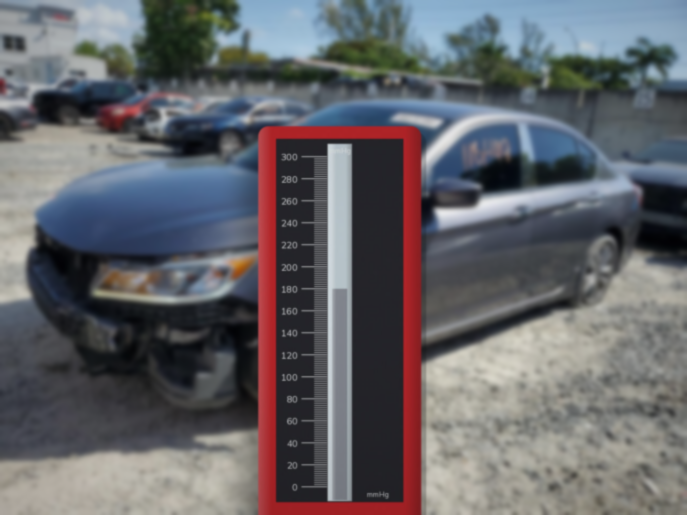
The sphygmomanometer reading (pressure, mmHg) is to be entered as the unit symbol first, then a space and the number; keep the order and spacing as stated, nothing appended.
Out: mmHg 180
